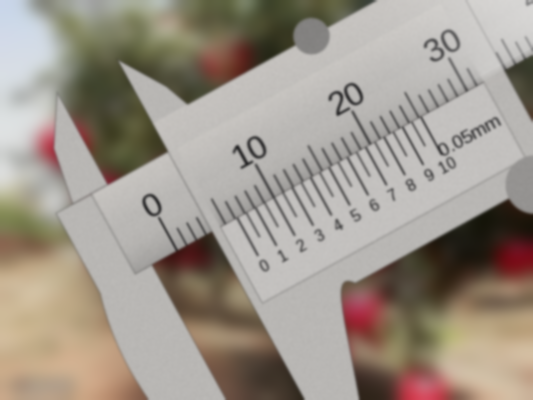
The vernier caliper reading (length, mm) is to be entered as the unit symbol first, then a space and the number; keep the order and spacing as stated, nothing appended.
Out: mm 6.2
